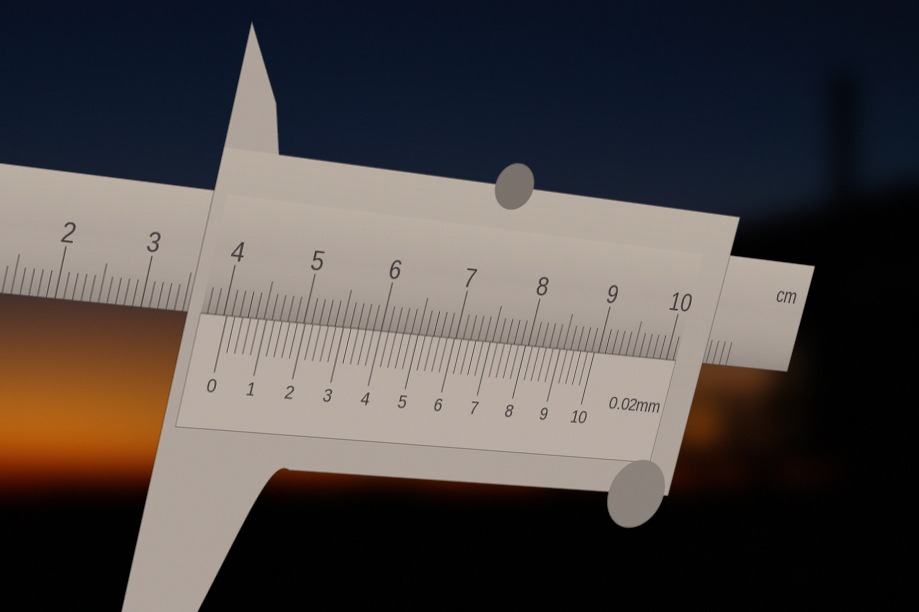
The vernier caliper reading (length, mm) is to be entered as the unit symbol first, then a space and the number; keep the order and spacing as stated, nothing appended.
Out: mm 40.4
